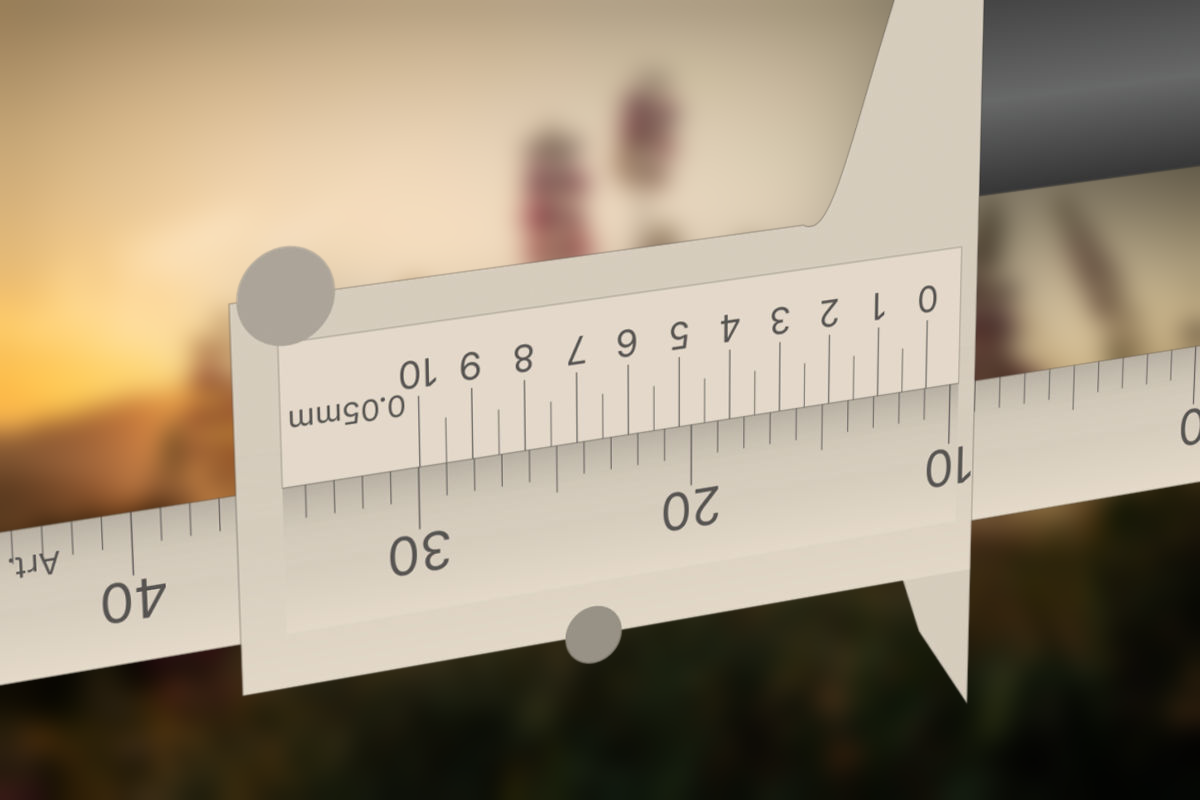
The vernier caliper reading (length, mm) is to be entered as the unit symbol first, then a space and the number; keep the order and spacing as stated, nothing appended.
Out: mm 10.95
